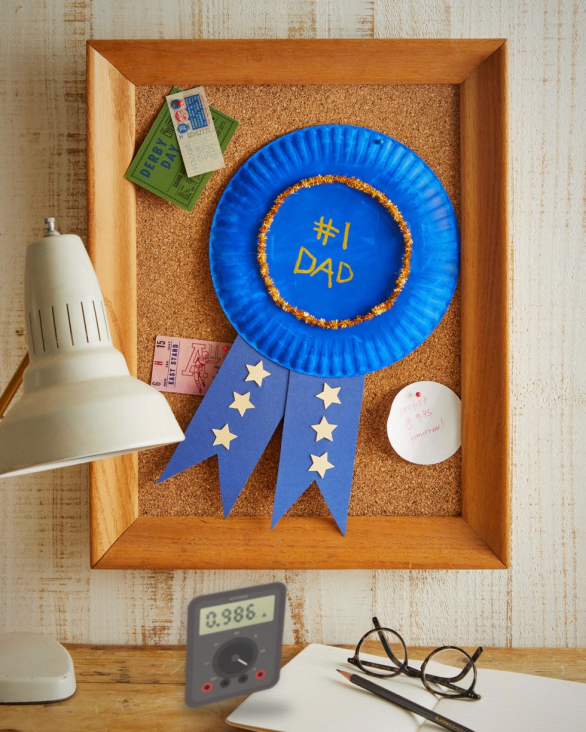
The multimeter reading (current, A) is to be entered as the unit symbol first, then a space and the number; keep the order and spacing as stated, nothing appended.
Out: A 0.986
